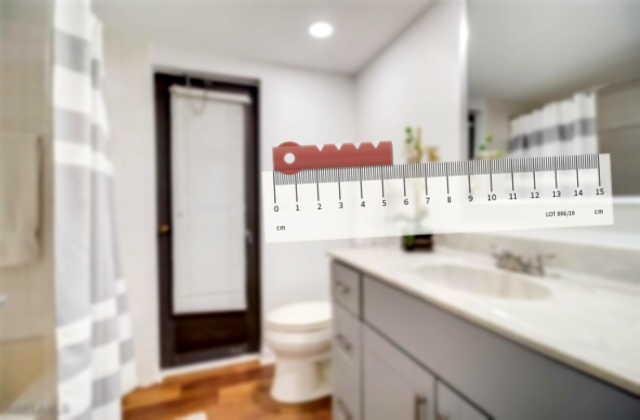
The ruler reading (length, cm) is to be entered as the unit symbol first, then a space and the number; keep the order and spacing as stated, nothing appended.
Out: cm 5.5
